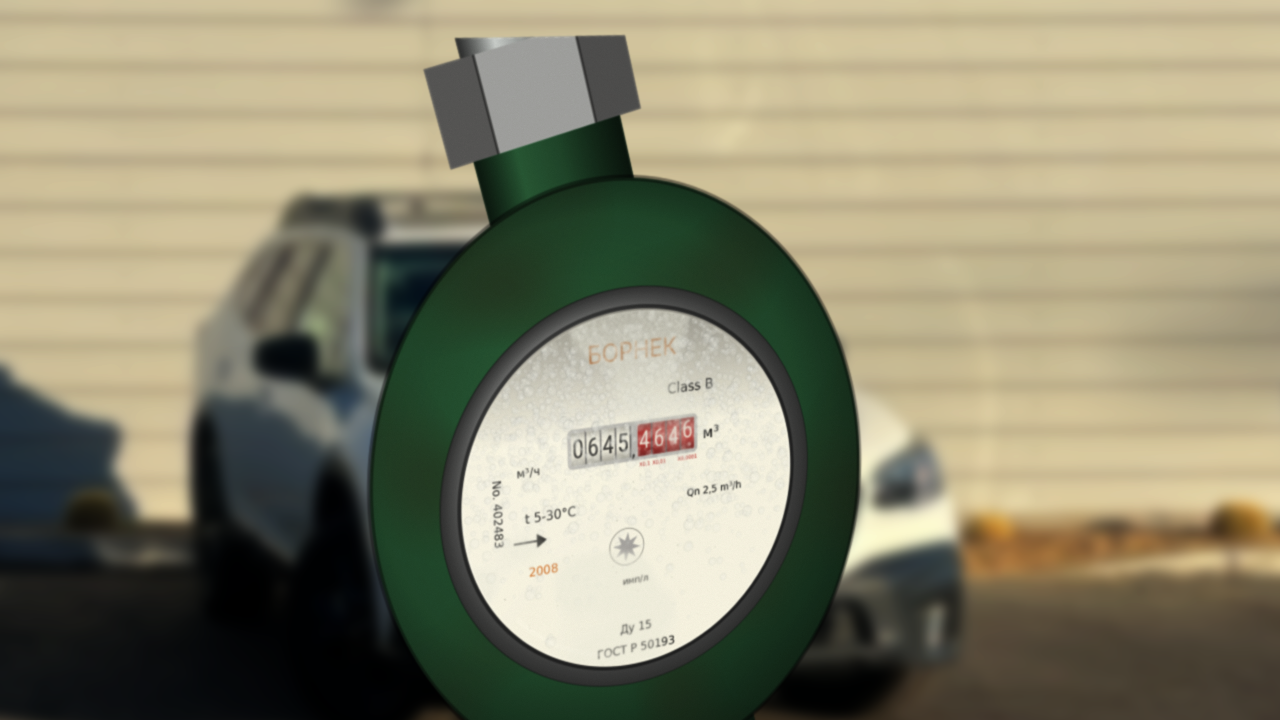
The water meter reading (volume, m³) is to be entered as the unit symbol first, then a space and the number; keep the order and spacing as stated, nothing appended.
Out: m³ 645.4646
